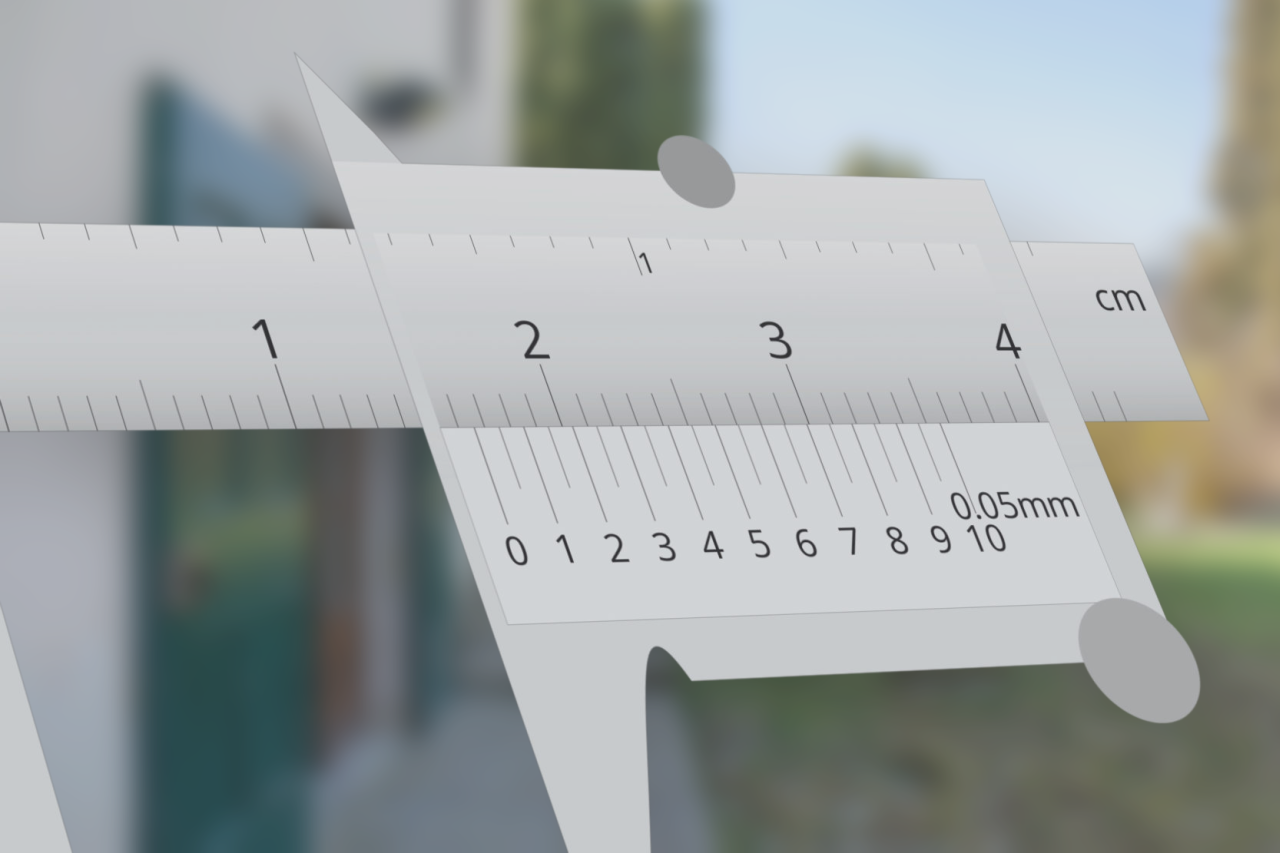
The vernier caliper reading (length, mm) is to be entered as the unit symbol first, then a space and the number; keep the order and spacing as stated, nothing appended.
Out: mm 16.6
